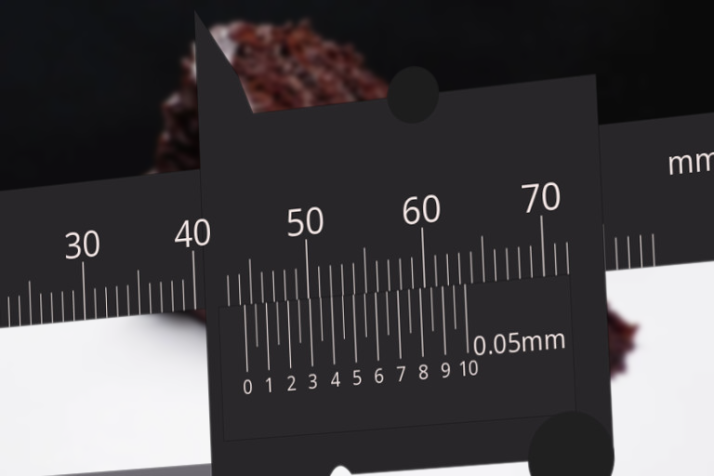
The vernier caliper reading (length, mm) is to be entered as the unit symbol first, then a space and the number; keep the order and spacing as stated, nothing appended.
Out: mm 44.4
